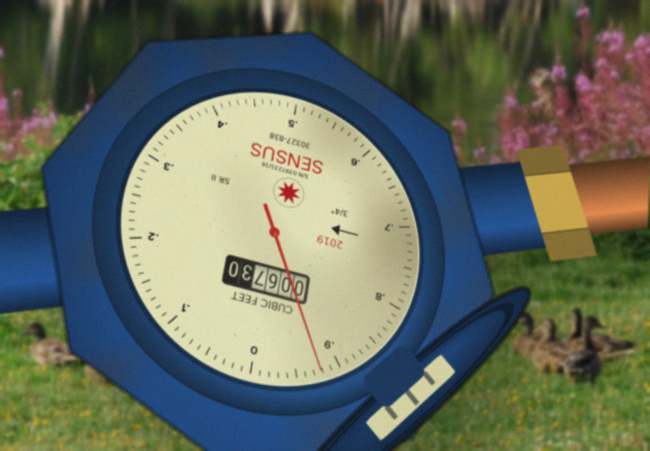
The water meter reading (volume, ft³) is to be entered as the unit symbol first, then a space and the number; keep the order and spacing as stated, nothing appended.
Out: ft³ 6729.92
